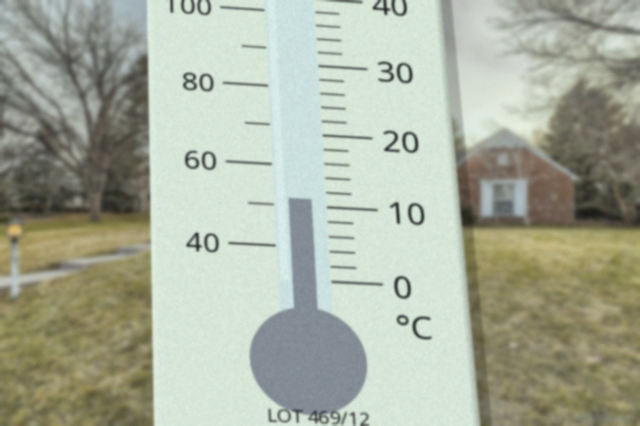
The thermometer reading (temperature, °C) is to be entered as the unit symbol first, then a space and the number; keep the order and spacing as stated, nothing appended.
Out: °C 11
